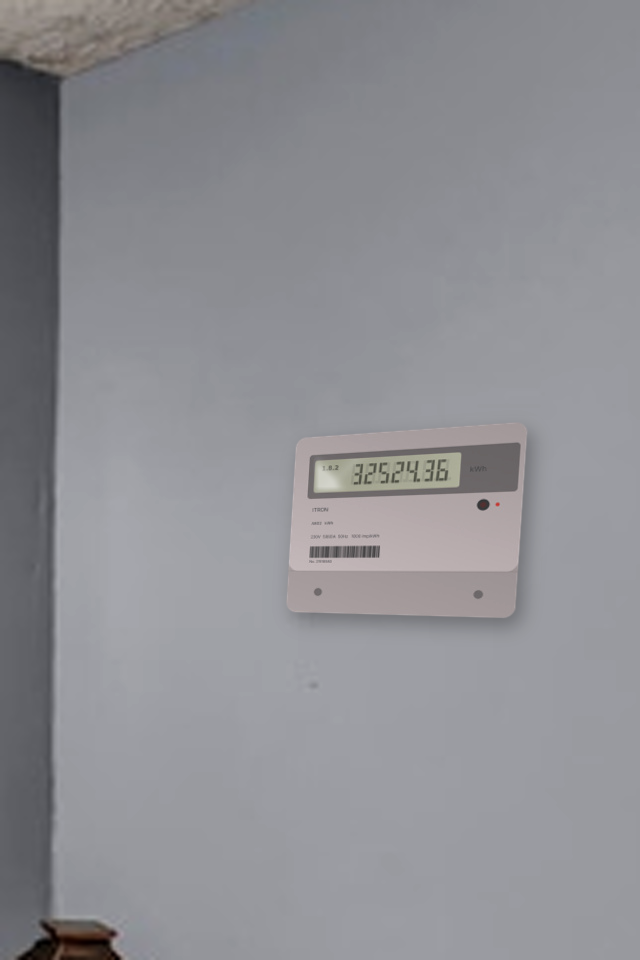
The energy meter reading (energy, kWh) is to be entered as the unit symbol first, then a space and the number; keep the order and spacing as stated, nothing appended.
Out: kWh 32524.36
